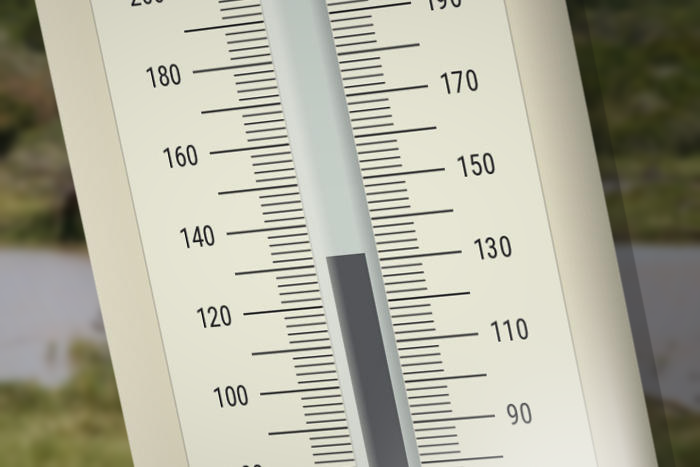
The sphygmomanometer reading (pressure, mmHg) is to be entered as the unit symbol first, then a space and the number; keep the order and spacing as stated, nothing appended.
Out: mmHg 132
